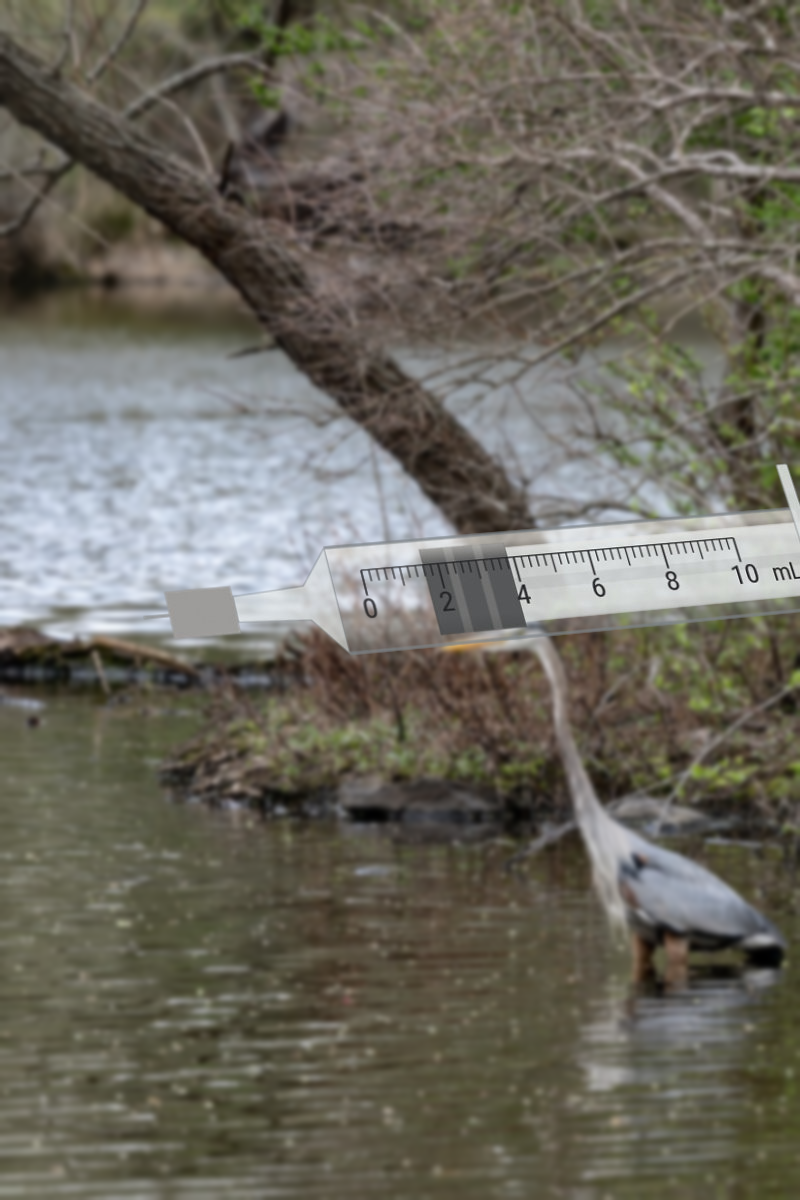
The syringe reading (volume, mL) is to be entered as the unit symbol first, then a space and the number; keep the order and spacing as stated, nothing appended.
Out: mL 1.6
